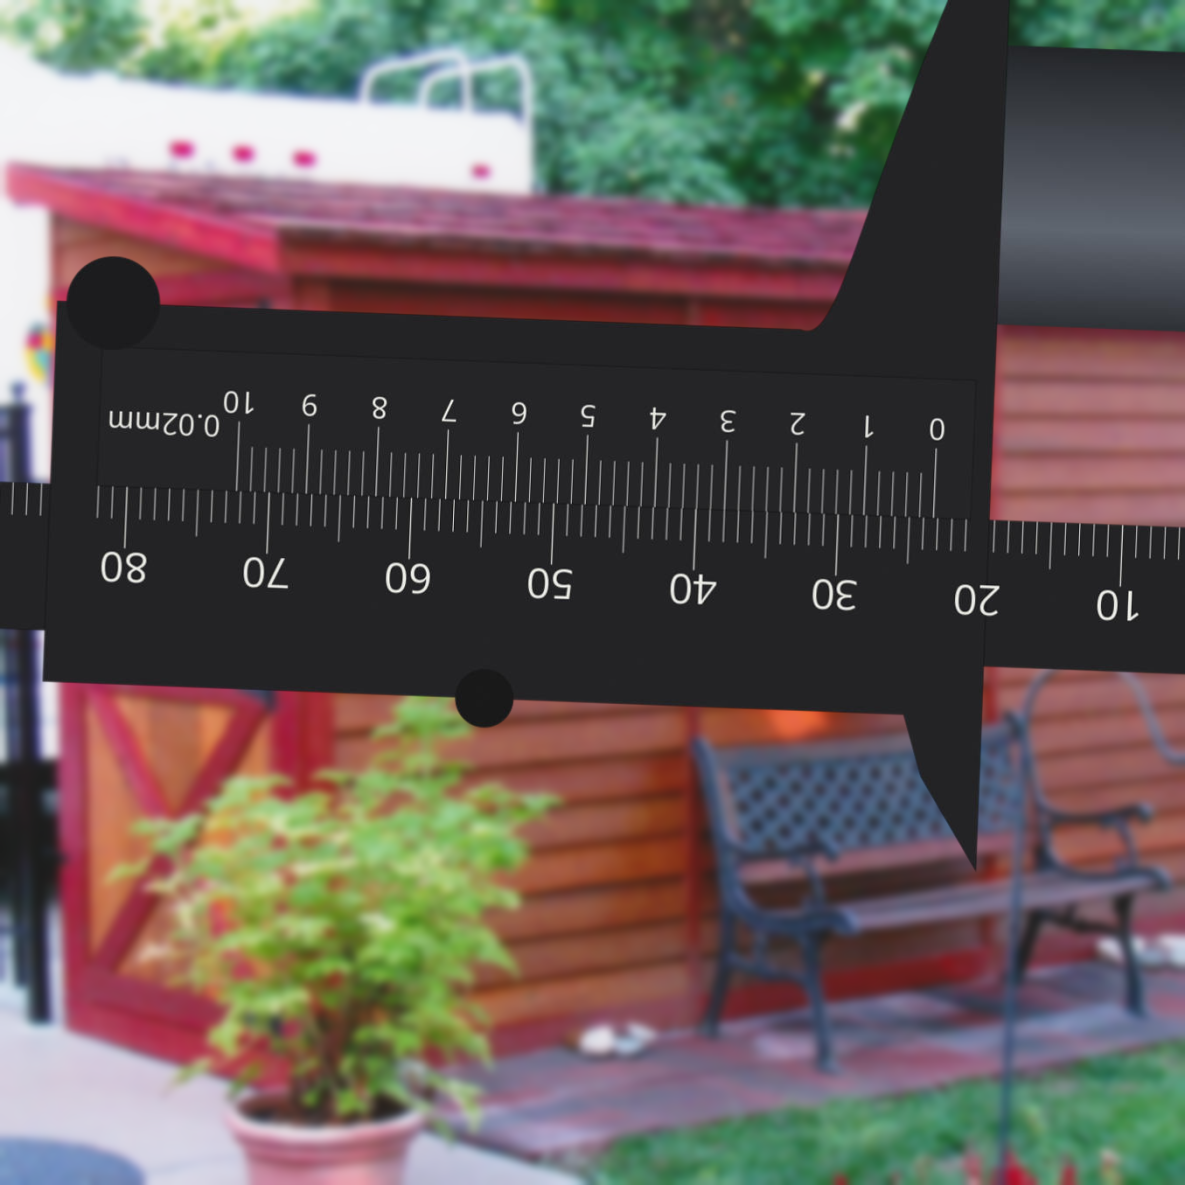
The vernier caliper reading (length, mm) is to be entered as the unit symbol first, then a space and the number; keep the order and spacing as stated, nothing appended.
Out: mm 23.3
